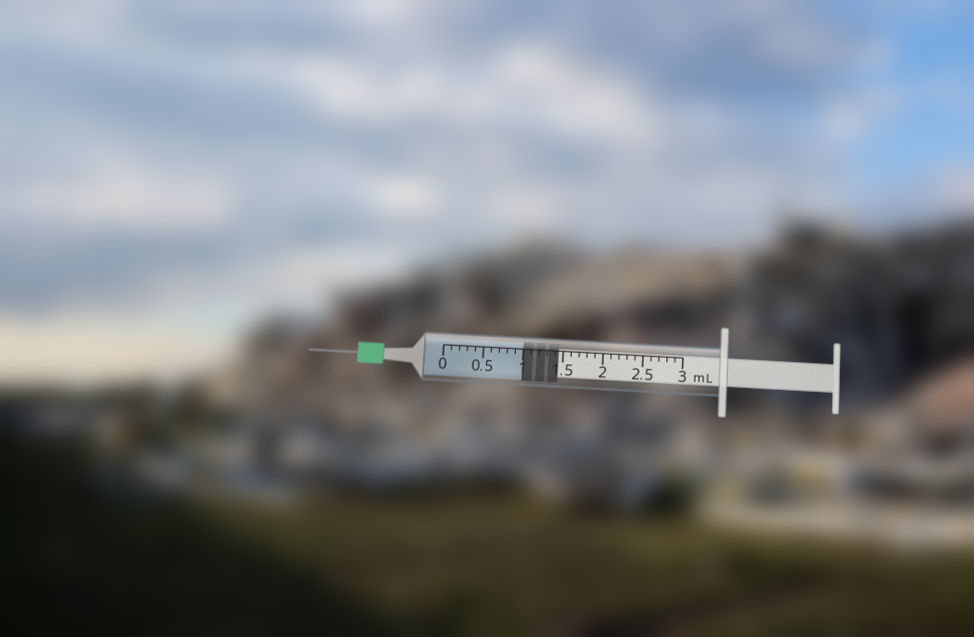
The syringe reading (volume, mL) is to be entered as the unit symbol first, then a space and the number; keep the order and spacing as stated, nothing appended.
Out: mL 1
